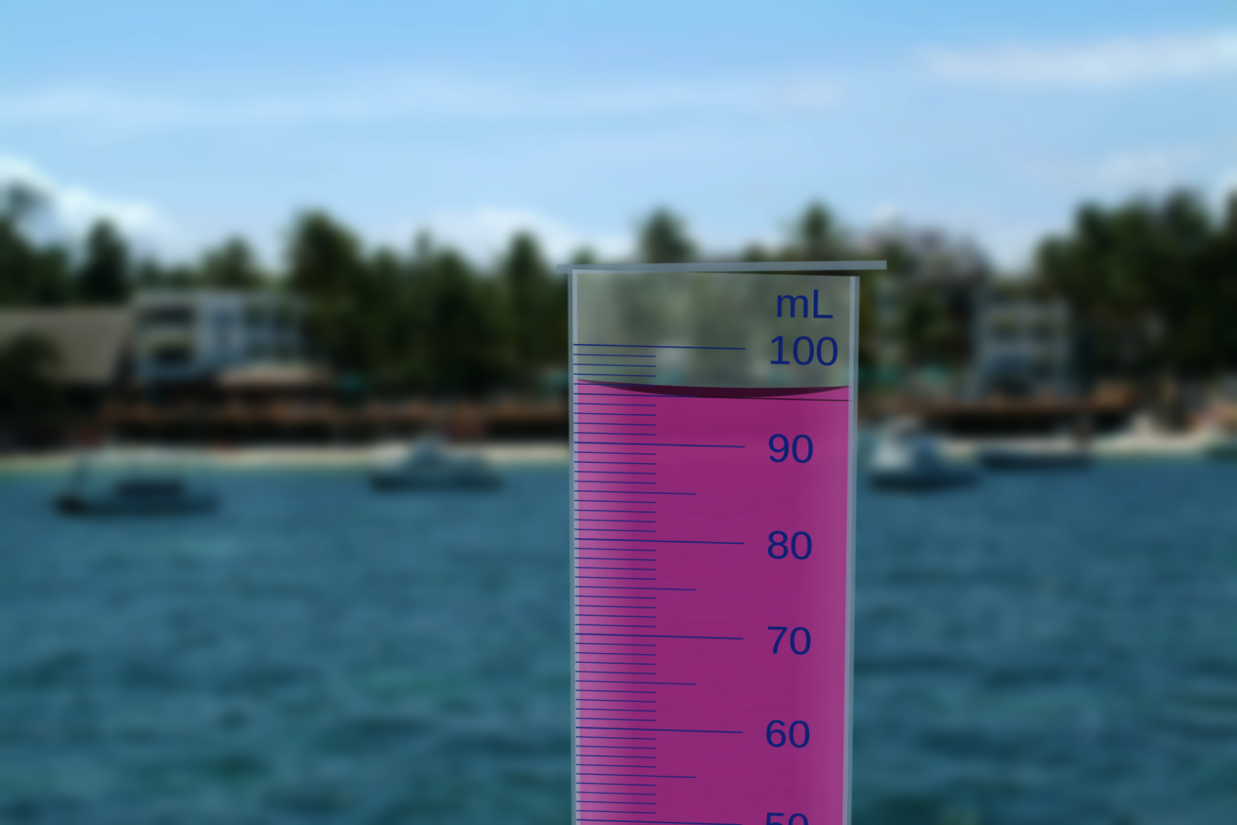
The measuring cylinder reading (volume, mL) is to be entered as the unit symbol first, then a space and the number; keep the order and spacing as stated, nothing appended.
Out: mL 95
